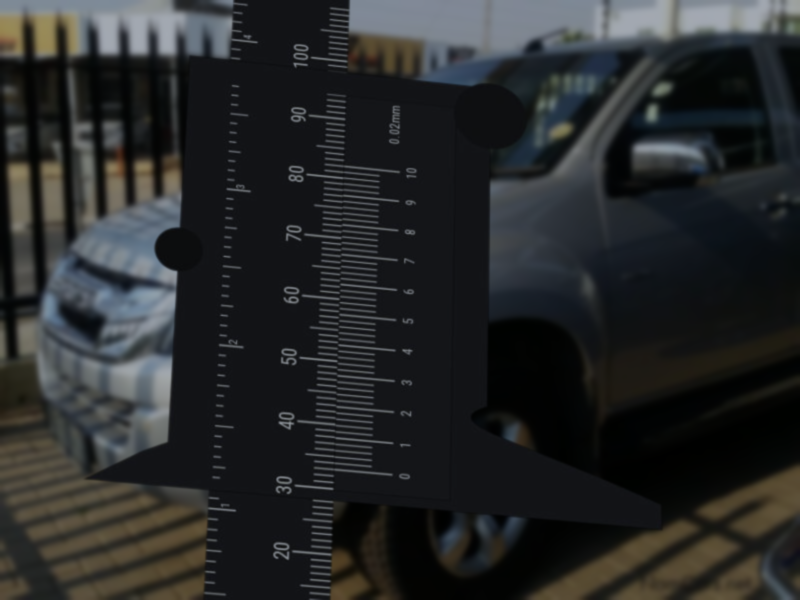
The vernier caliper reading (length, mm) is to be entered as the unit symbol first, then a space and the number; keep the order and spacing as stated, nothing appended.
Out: mm 33.0
